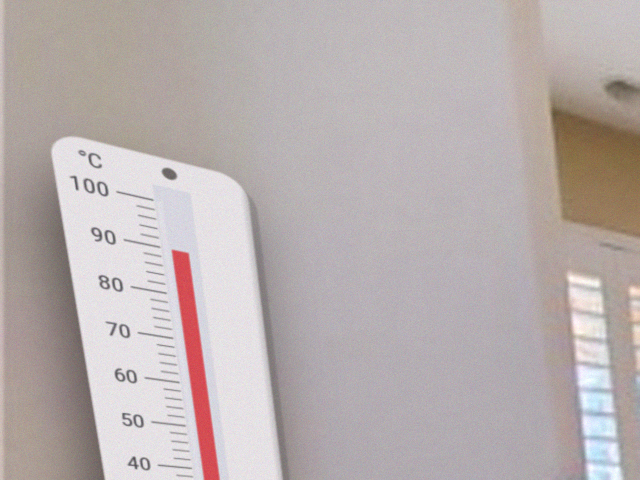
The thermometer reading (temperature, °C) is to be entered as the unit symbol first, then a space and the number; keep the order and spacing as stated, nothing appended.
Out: °C 90
